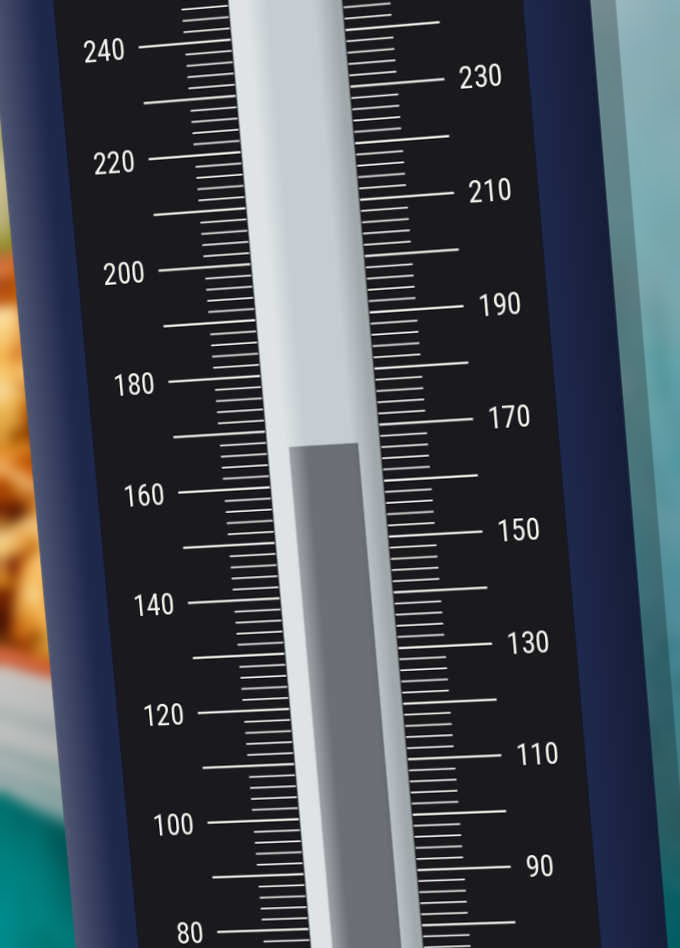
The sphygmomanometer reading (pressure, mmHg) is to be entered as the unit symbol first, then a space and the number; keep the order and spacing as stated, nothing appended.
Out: mmHg 167
